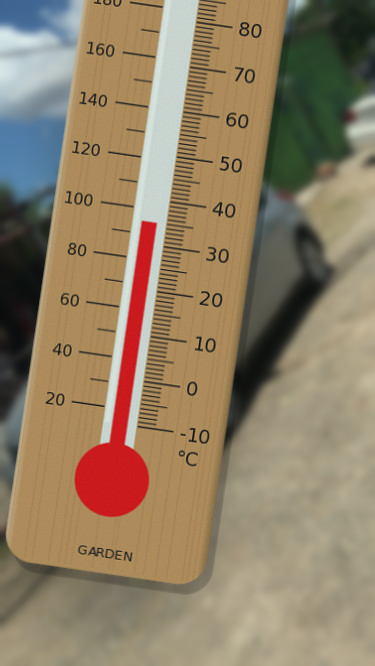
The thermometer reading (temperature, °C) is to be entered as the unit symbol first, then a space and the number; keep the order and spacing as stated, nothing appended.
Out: °C 35
